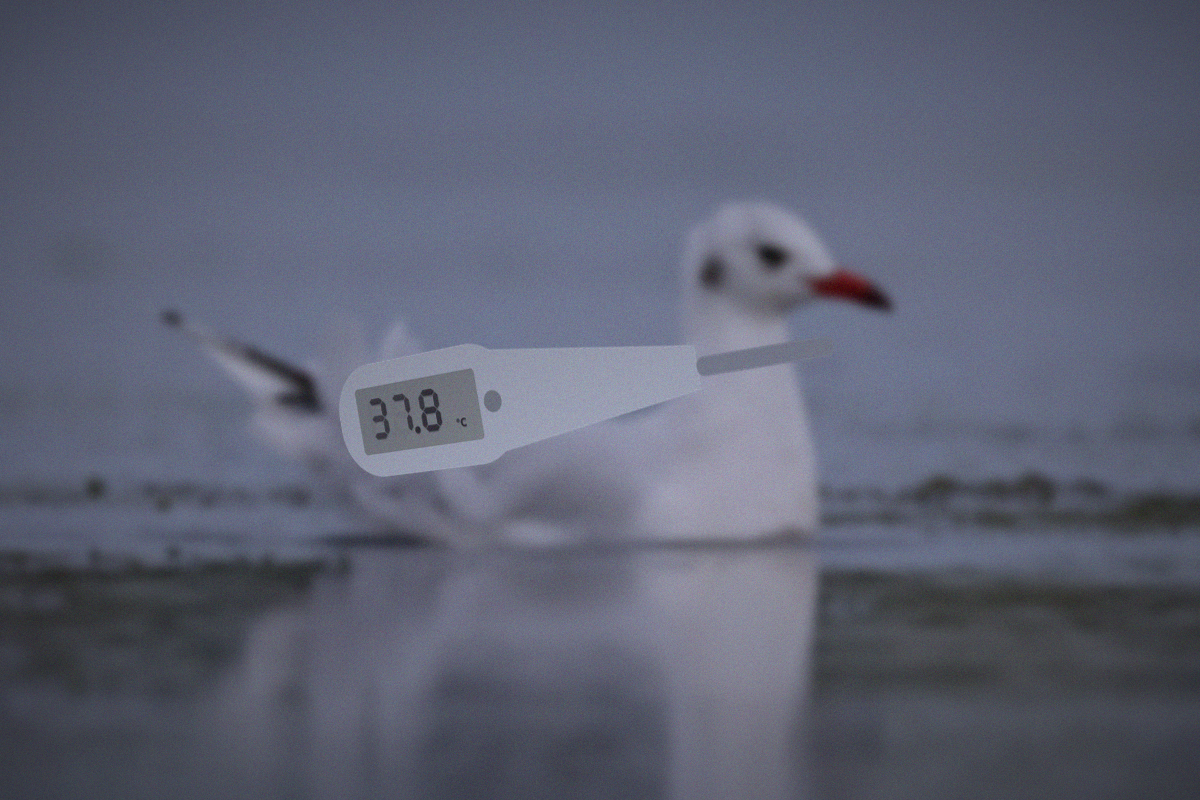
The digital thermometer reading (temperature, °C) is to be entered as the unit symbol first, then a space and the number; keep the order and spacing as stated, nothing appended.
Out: °C 37.8
